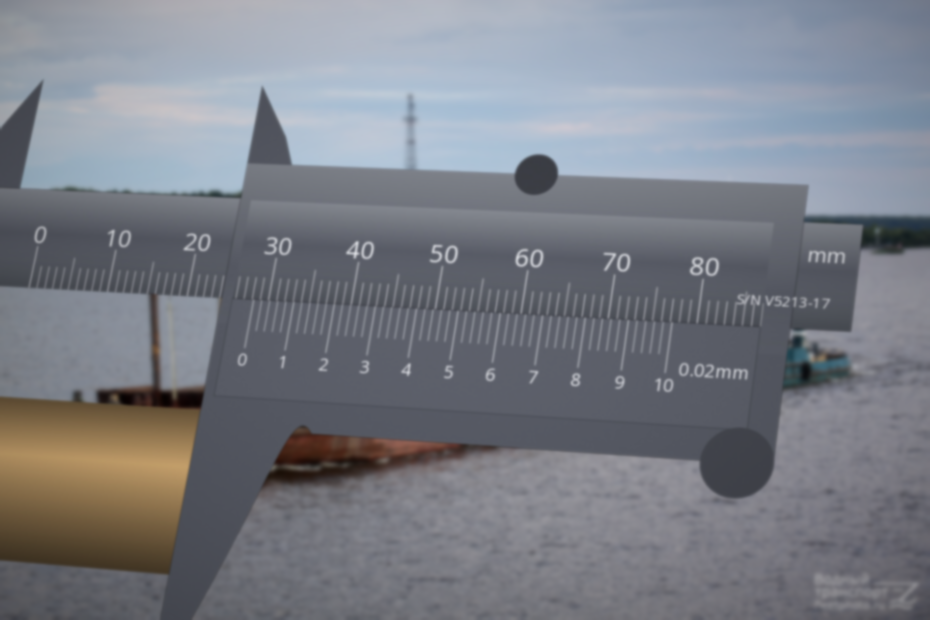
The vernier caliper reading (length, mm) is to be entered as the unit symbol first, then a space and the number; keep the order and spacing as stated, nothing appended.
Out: mm 28.2
